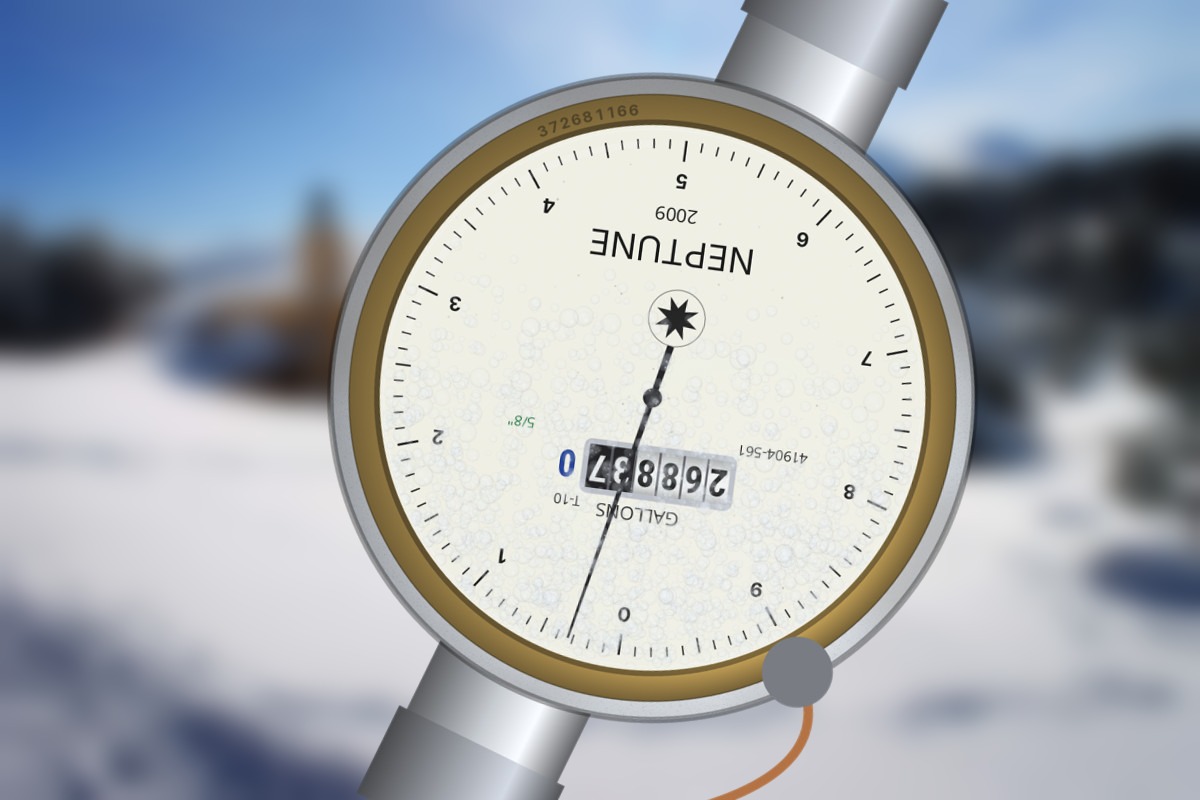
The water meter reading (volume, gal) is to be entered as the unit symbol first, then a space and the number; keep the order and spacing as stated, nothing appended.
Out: gal 2688370.3
